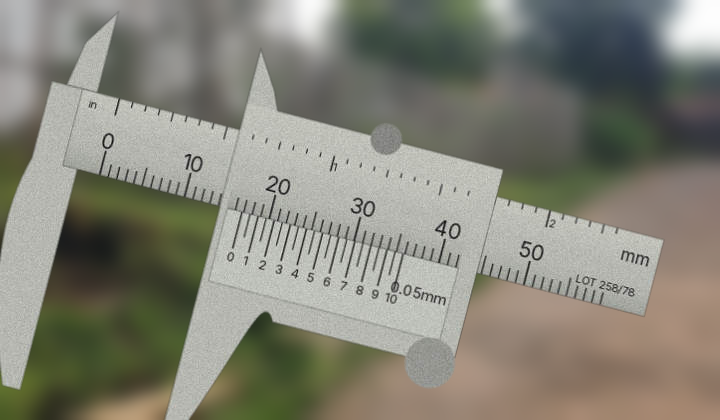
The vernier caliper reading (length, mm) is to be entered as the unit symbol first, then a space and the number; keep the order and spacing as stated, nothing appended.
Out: mm 16.8
